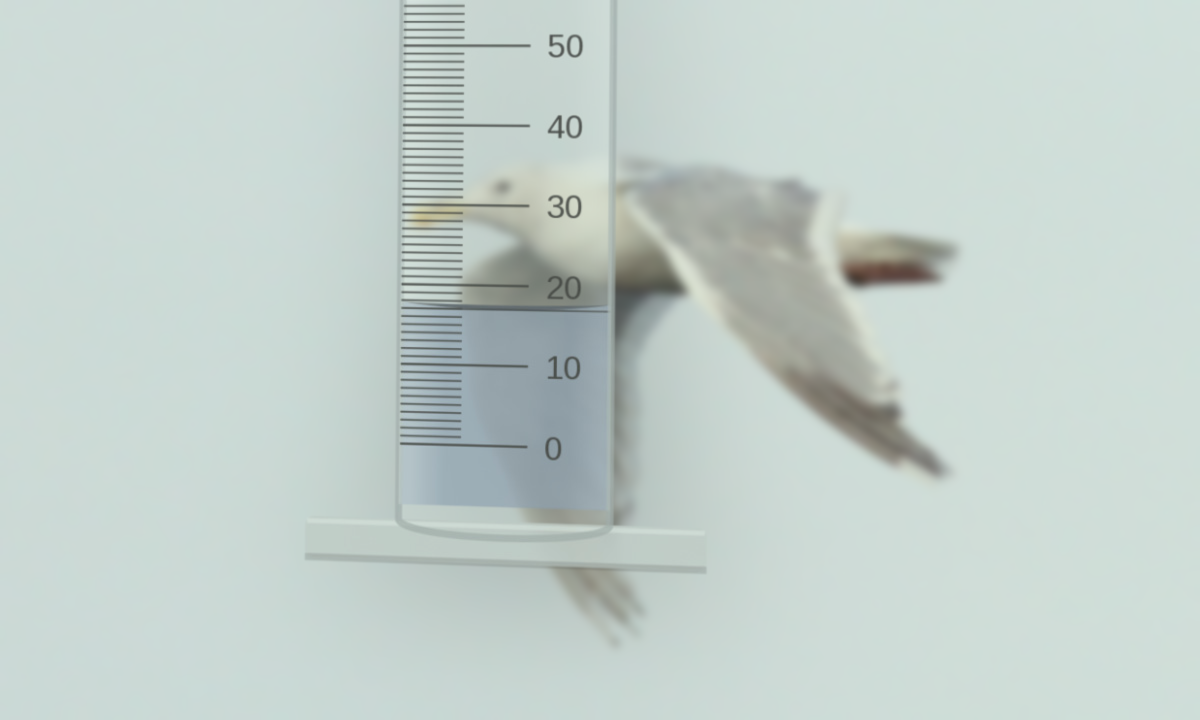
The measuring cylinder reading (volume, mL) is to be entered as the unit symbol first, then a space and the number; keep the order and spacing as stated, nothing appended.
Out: mL 17
